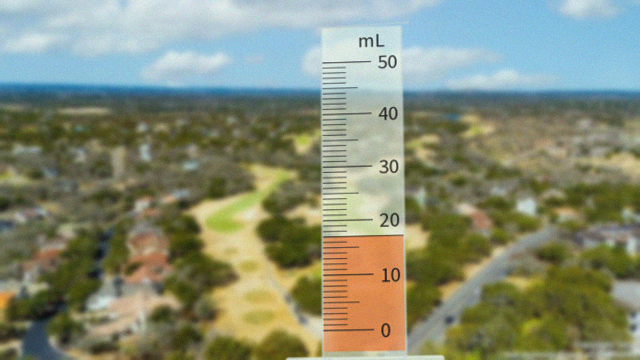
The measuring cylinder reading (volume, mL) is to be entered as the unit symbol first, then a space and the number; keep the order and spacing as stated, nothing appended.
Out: mL 17
